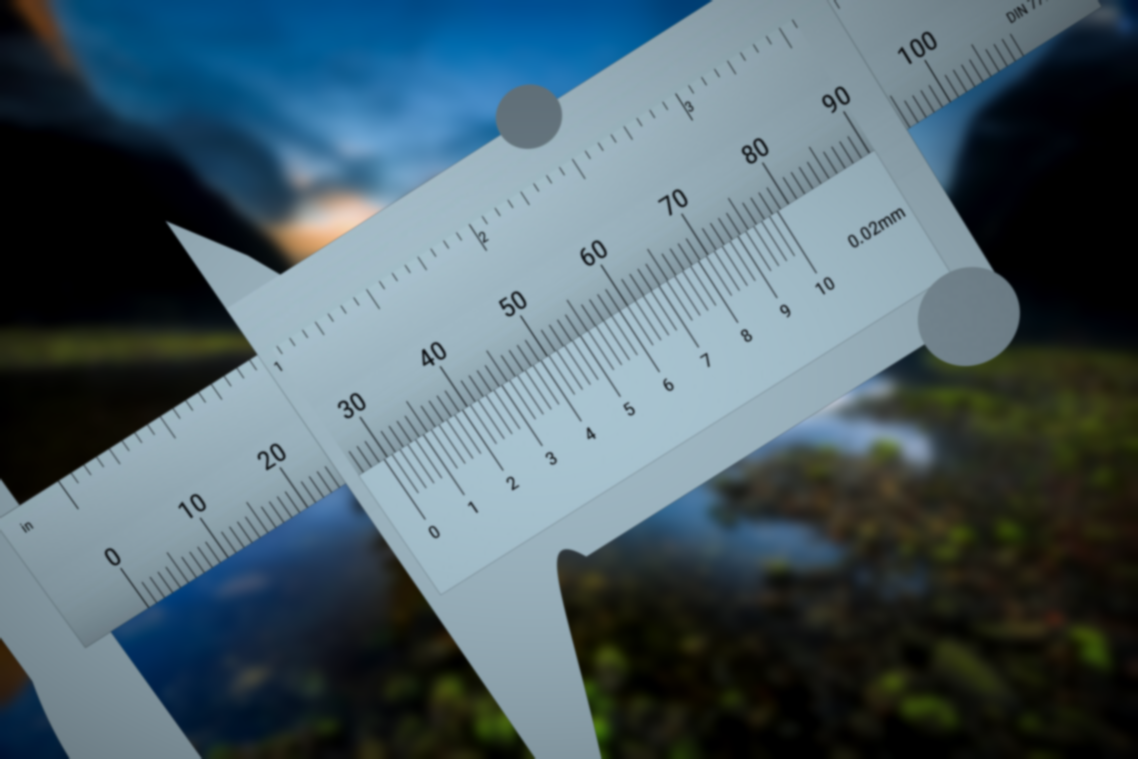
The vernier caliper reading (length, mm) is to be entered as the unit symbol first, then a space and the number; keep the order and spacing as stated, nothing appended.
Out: mm 29.6
